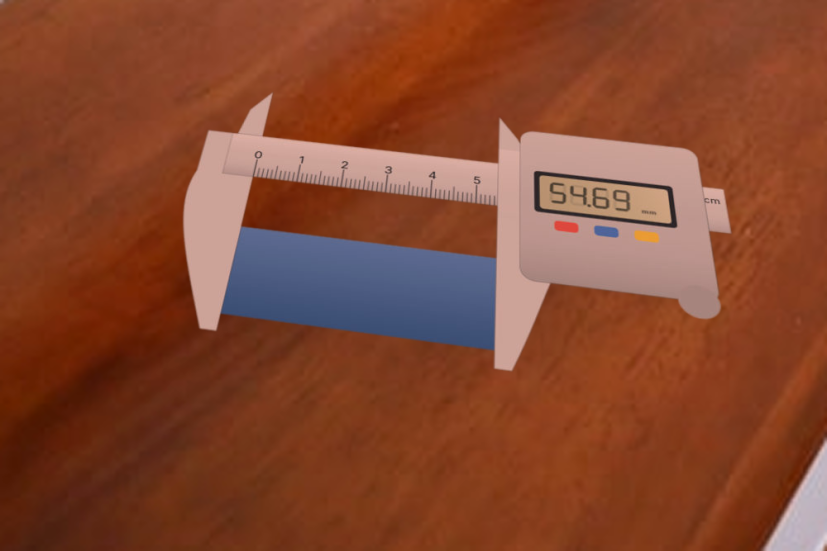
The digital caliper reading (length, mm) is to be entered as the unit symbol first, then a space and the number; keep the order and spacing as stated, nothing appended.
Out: mm 54.69
